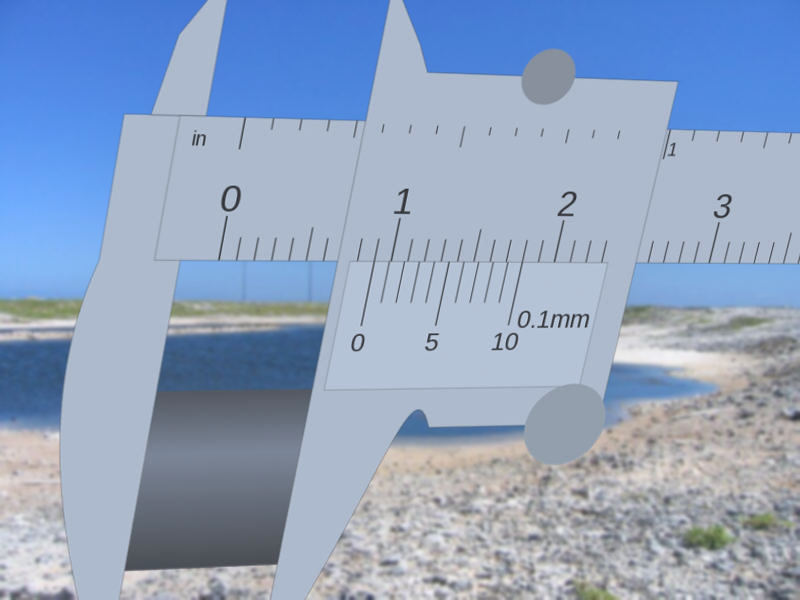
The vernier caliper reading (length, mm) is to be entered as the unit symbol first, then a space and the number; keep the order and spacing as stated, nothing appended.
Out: mm 9.0
